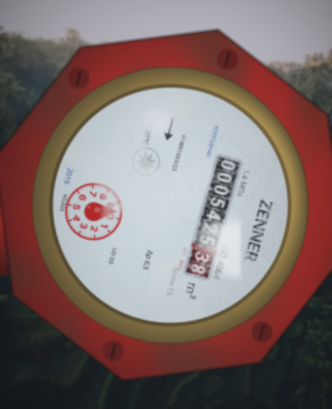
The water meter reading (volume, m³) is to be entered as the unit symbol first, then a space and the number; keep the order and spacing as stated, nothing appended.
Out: m³ 5425.379
